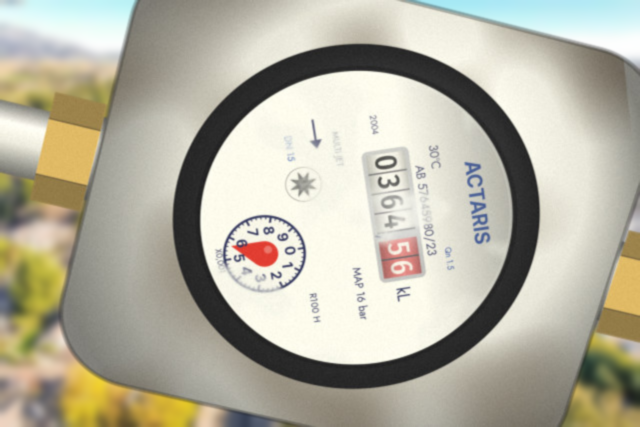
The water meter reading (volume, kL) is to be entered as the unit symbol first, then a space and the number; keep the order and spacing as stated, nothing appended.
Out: kL 364.565
